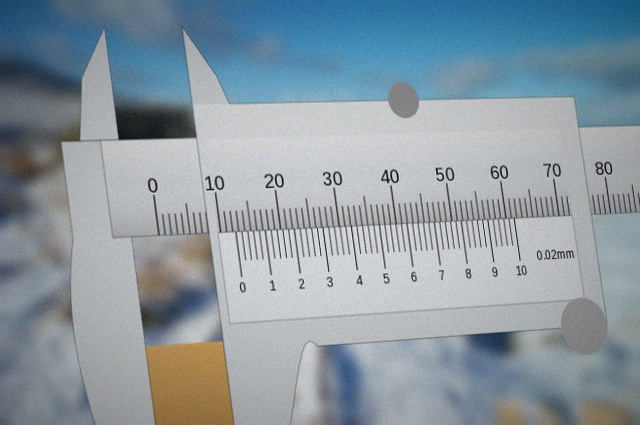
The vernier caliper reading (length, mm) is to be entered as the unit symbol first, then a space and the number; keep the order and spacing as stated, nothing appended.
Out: mm 12.5
